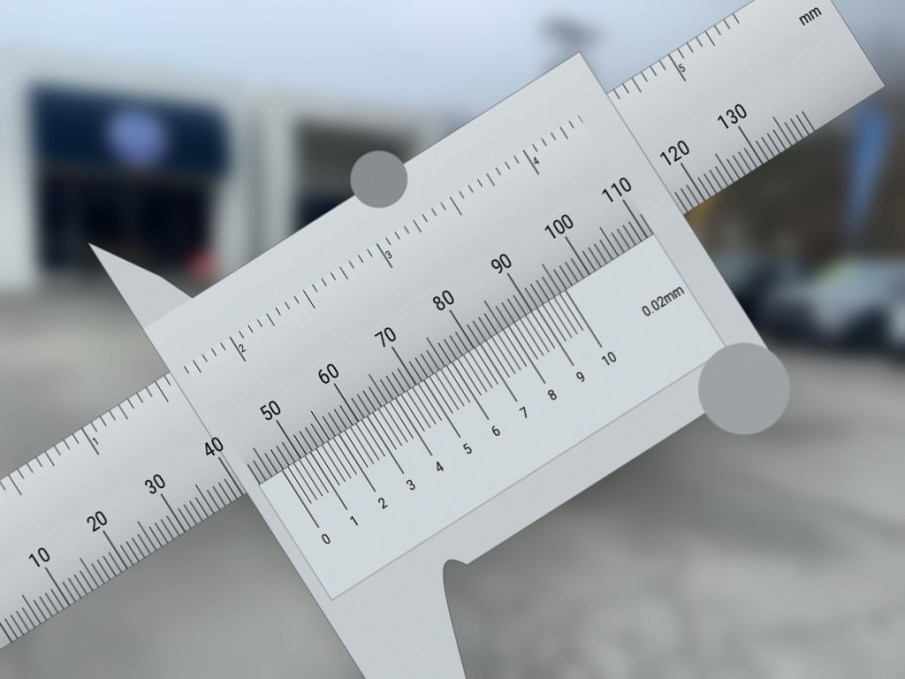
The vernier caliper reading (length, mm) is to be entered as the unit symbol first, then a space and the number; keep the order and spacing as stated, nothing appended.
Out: mm 46.8
